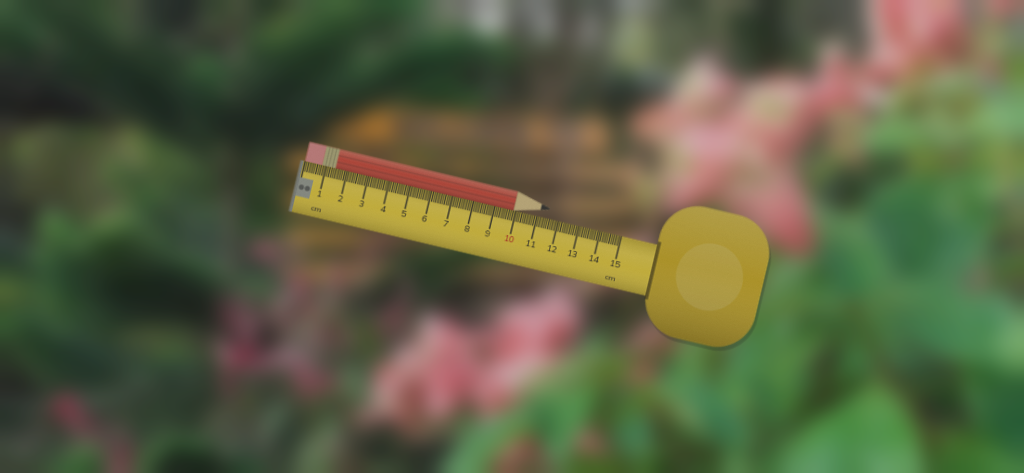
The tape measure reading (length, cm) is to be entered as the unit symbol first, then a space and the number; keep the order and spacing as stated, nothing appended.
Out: cm 11.5
